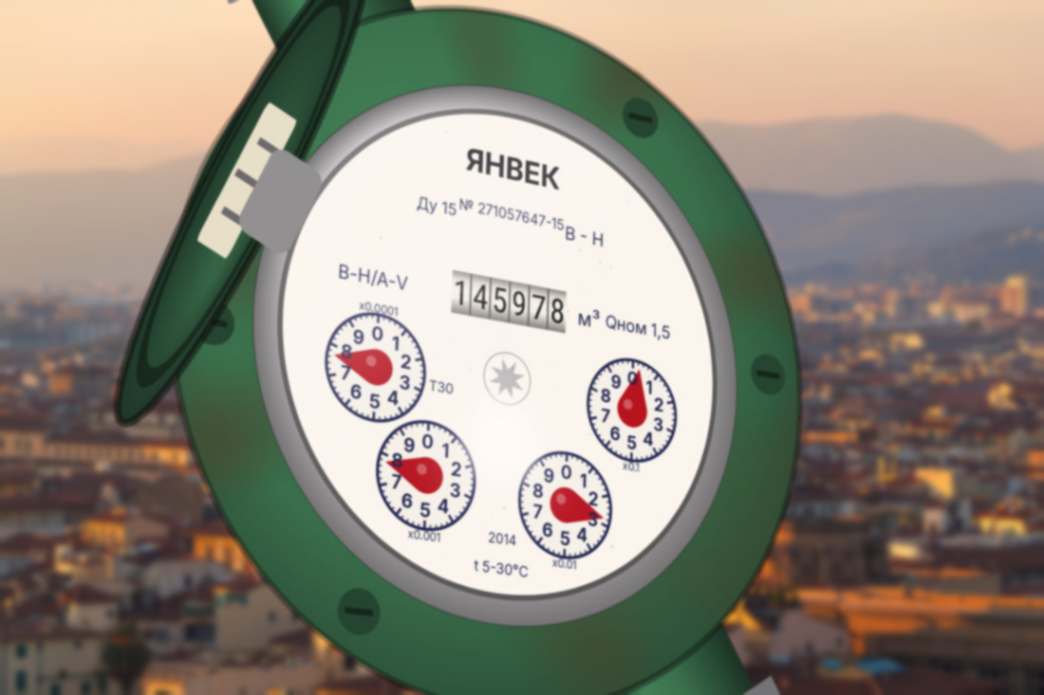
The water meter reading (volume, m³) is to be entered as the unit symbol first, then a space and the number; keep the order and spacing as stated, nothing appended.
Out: m³ 145978.0277
